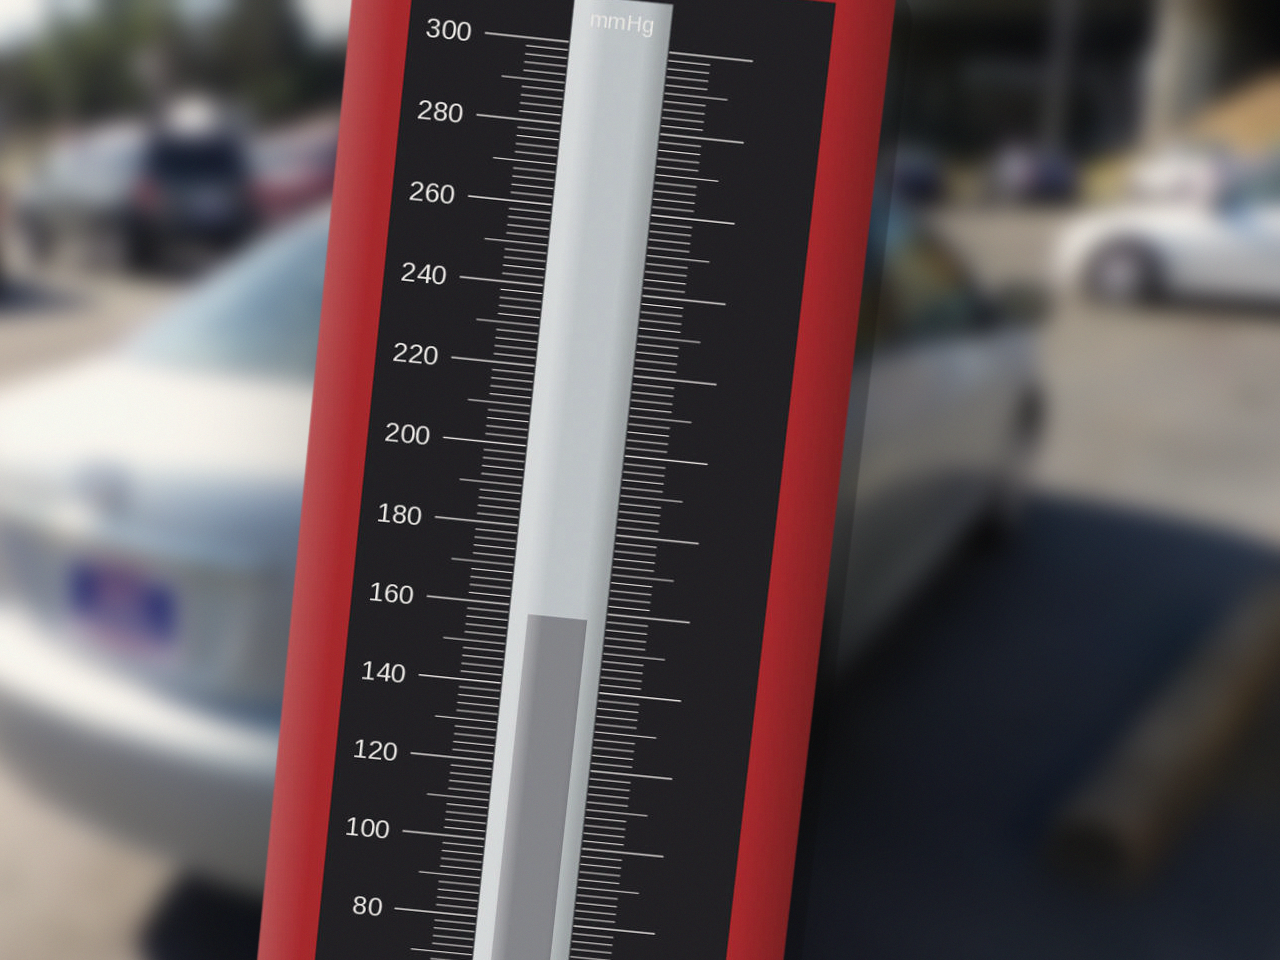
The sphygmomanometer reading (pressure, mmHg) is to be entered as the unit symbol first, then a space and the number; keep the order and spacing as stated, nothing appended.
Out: mmHg 158
